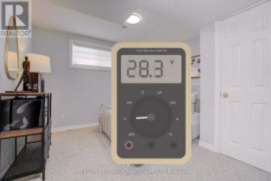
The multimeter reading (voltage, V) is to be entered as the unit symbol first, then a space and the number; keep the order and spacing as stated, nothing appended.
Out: V 28.3
